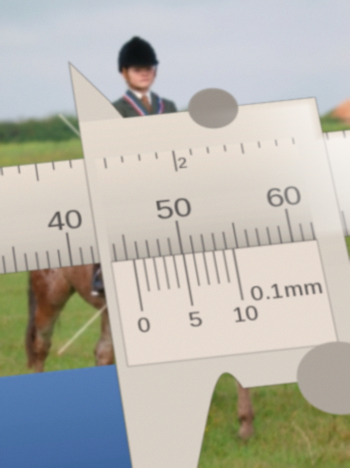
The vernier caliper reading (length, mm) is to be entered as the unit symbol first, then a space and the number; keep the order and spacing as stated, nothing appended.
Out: mm 45.6
